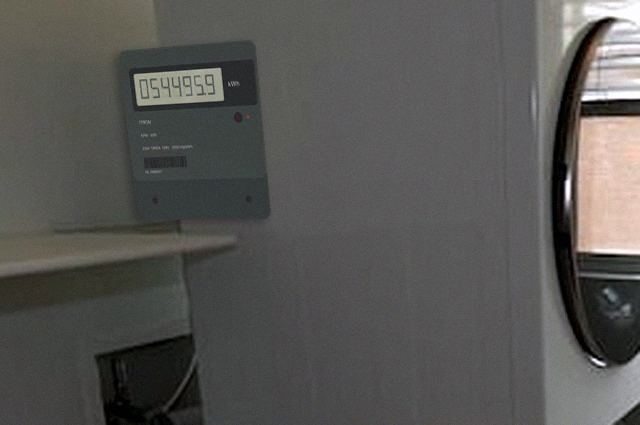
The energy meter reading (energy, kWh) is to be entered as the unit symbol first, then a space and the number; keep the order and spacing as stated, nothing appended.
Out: kWh 54495.9
